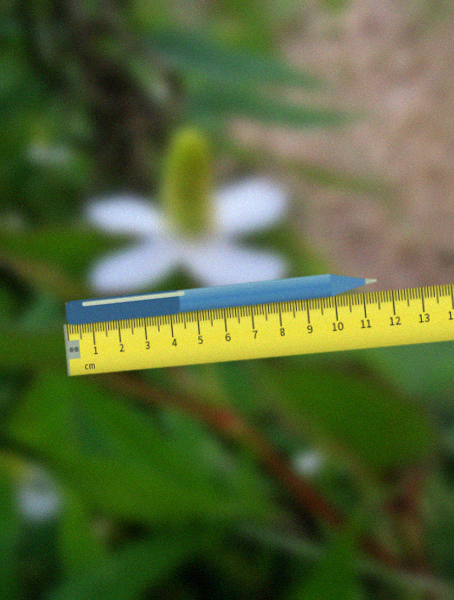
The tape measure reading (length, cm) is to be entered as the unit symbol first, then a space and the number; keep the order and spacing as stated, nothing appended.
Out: cm 11.5
